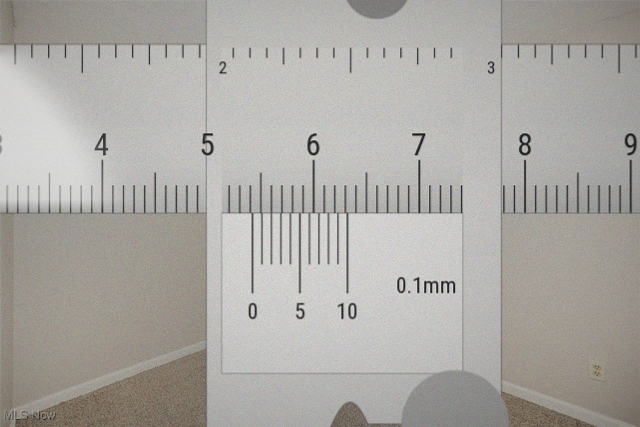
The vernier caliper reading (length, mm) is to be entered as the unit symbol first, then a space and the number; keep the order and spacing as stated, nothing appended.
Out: mm 54.2
